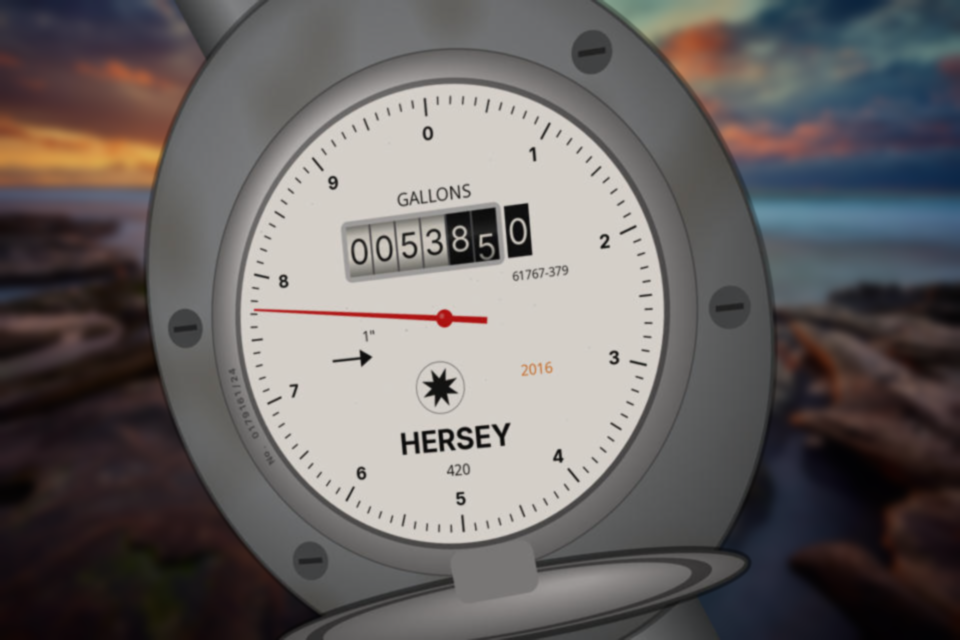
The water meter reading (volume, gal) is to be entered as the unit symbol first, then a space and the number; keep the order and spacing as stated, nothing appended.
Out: gal 53847.7
